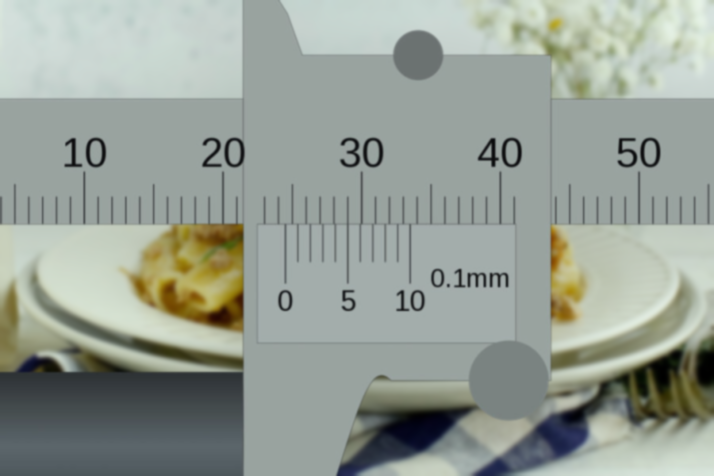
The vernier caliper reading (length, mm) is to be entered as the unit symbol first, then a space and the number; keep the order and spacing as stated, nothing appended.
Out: mm 24.5
